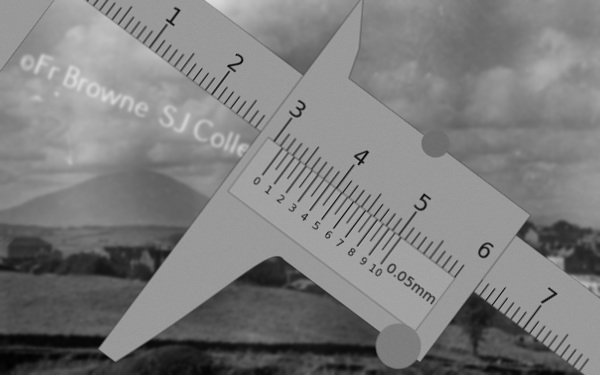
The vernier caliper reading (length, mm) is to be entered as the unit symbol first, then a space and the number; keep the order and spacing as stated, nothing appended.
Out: mm 31.4
